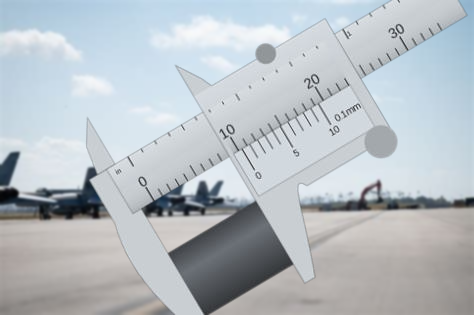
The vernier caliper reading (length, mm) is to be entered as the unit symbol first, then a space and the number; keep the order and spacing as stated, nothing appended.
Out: mm 10.4
